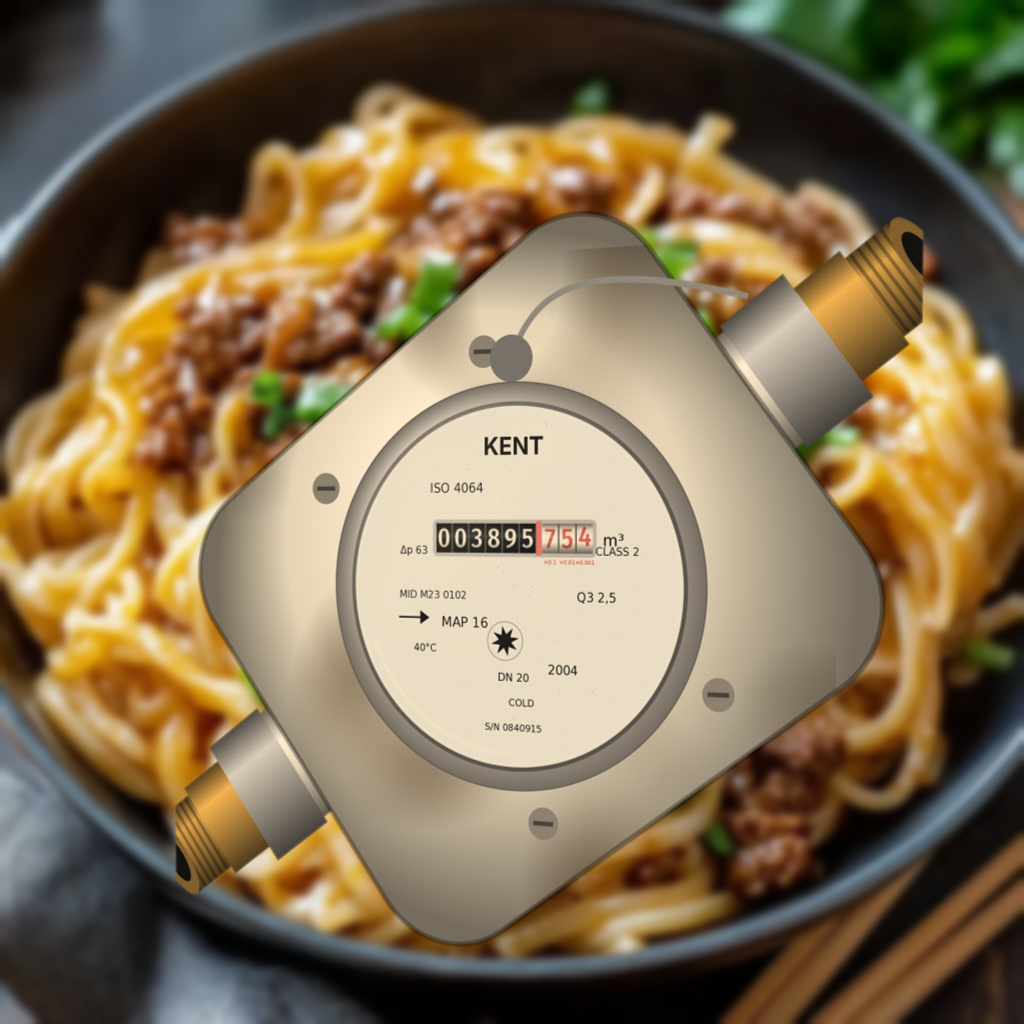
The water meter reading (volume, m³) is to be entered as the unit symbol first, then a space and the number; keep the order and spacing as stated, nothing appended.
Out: m³ 3895.754
